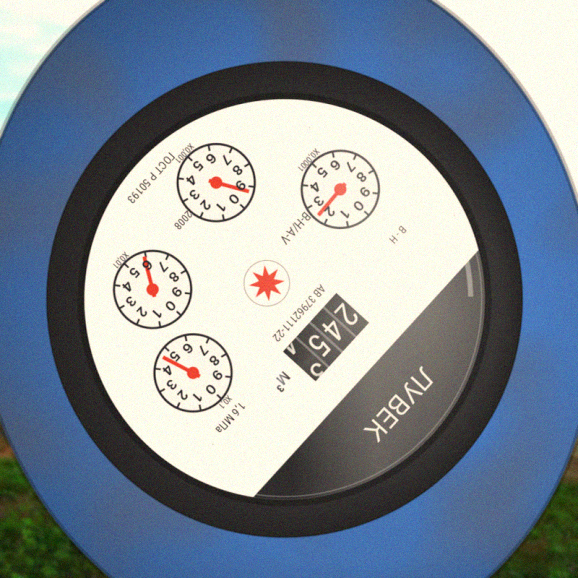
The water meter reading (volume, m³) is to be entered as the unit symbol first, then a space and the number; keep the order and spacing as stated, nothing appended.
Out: m³ 2453.4592
